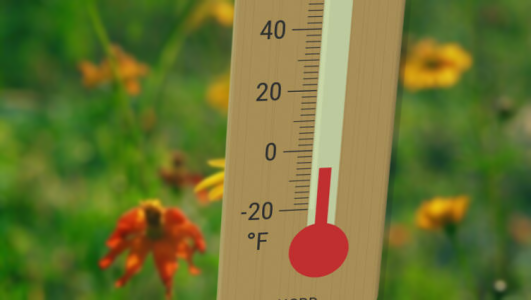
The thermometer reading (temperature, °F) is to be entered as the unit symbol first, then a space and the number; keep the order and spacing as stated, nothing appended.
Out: °F -6
